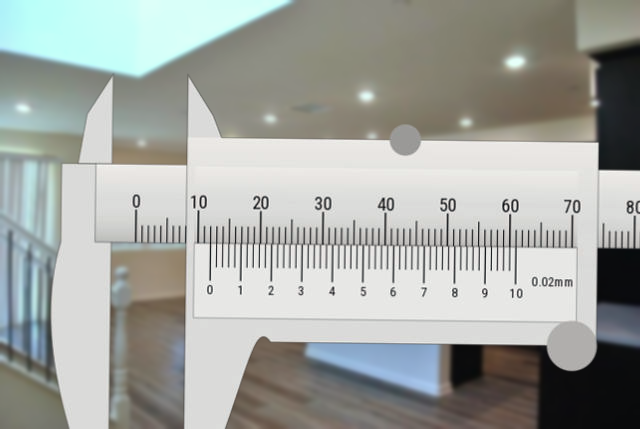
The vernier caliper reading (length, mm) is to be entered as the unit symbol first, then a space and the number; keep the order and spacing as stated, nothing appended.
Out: mm 12.0
